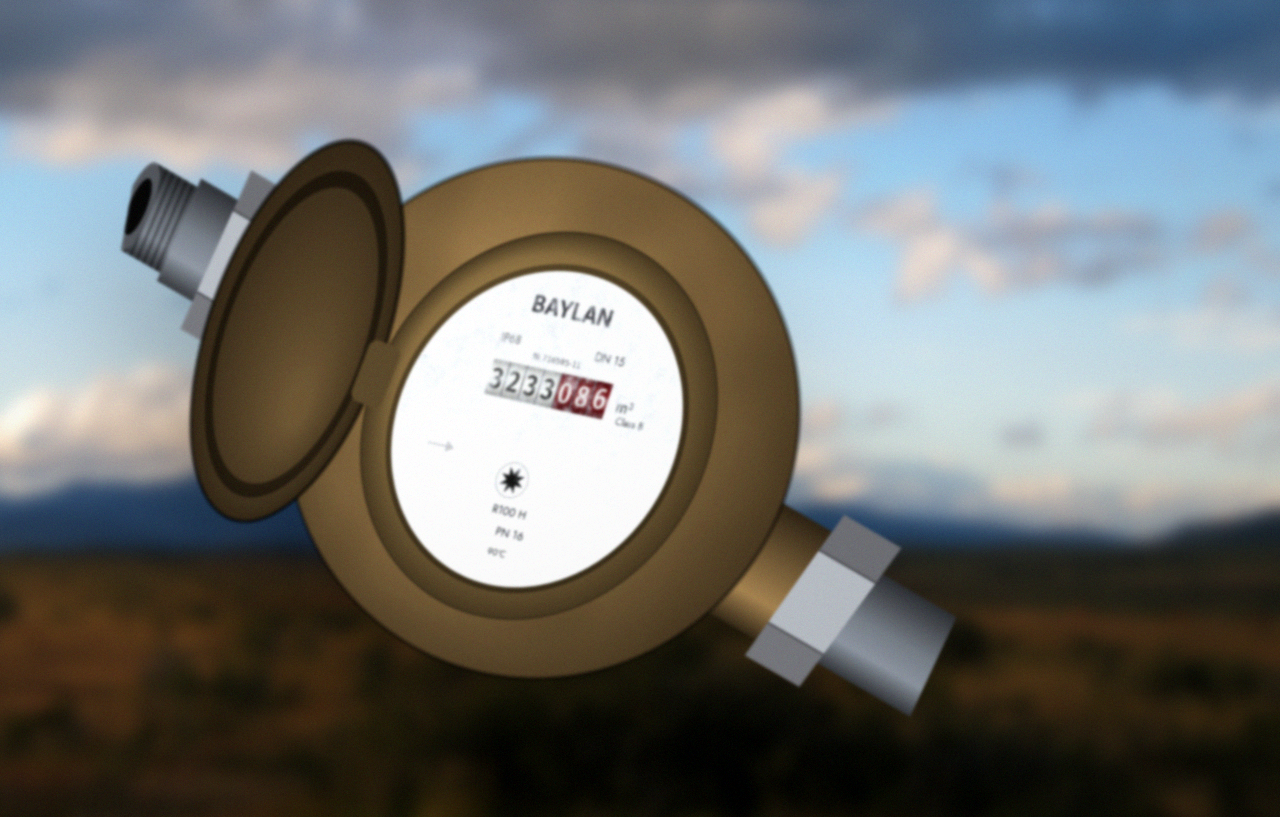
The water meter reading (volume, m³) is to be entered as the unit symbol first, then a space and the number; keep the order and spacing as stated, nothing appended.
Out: m³ 3233.086
